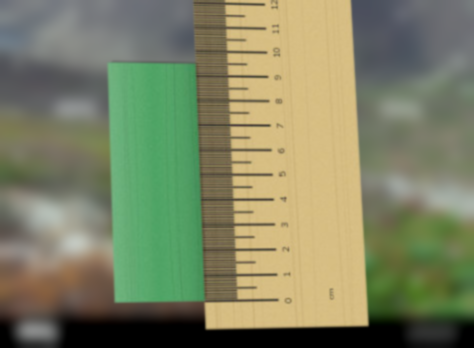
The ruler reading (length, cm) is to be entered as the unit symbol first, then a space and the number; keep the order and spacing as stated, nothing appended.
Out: cm 9.5
